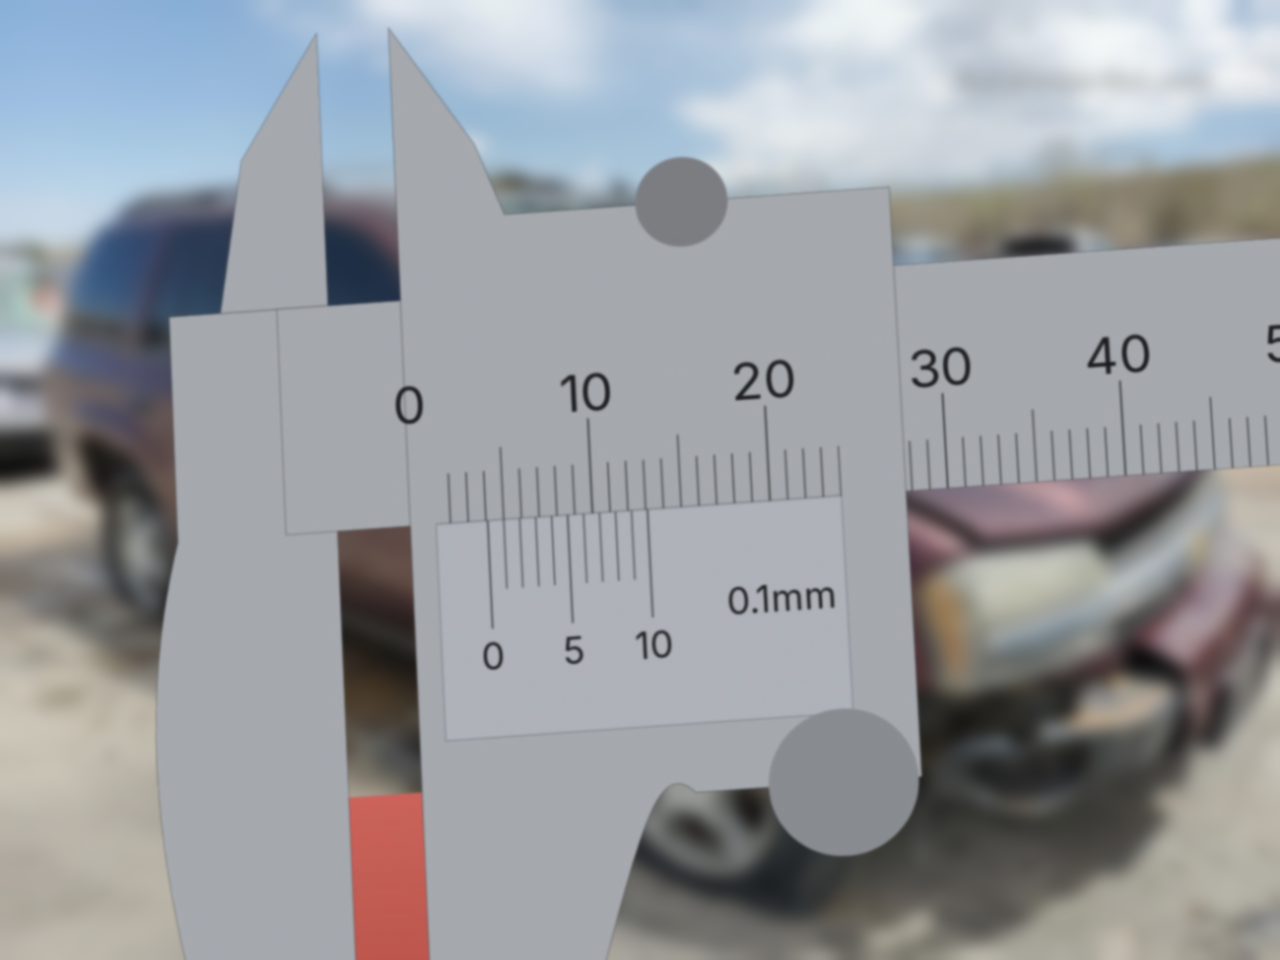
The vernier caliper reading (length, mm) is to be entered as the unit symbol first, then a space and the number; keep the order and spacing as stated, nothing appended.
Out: mm 4.1
